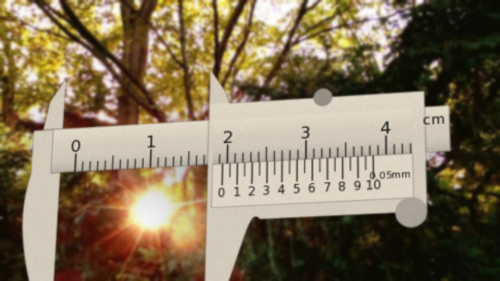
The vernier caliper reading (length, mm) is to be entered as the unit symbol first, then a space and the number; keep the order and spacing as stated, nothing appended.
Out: mm 19.4
